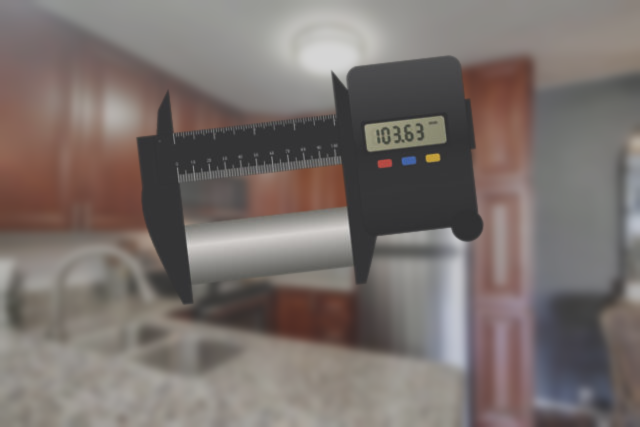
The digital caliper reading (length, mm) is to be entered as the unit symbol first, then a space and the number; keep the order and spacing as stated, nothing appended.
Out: mm 103.63
